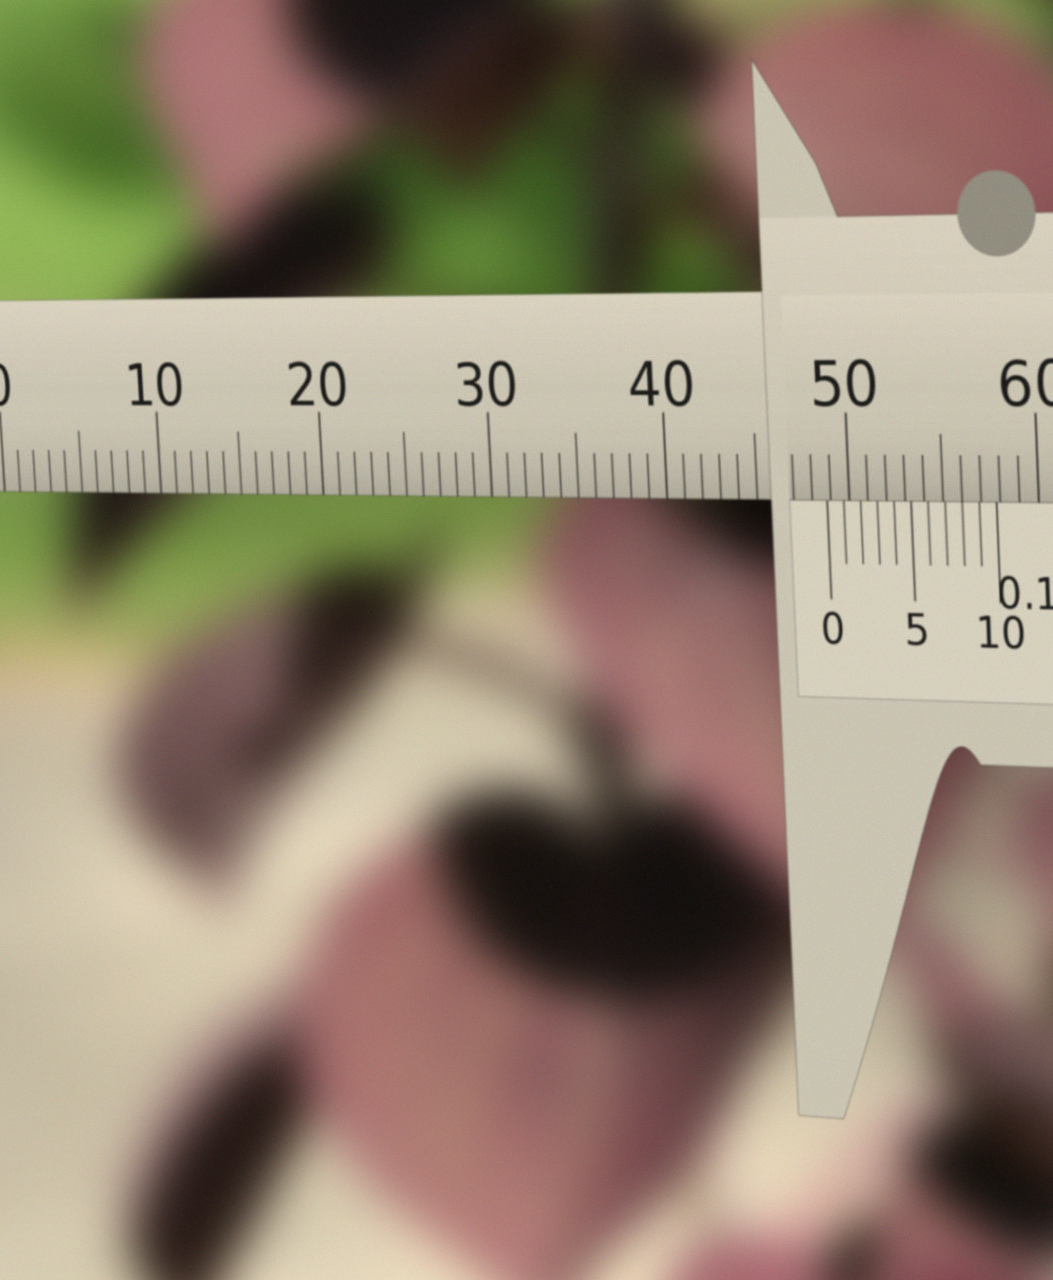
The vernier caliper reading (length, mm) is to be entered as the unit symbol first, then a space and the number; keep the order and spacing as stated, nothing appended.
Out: mm 48.8
